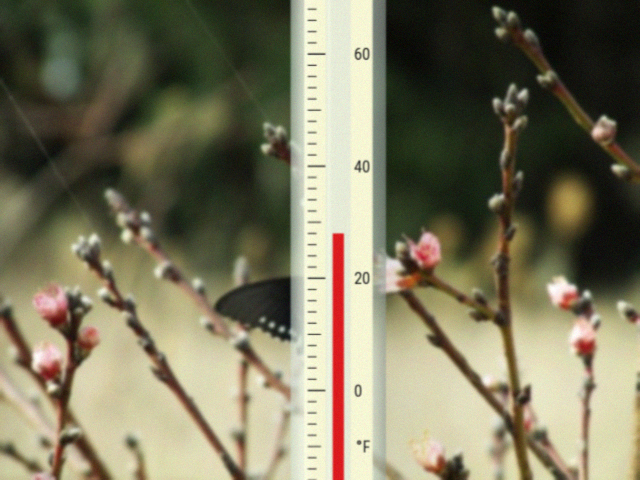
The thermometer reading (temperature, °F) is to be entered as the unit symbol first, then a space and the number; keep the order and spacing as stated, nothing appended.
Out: °F 28
